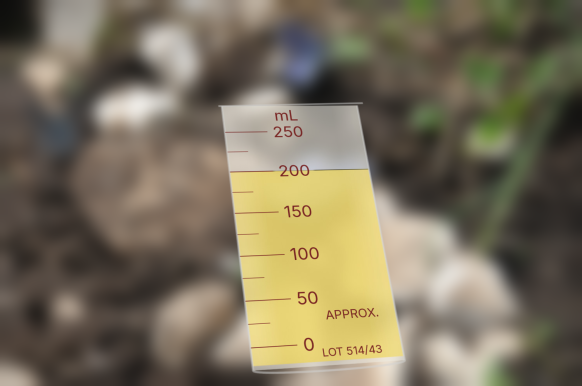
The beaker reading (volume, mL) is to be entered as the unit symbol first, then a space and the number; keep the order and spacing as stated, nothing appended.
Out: mL 200
